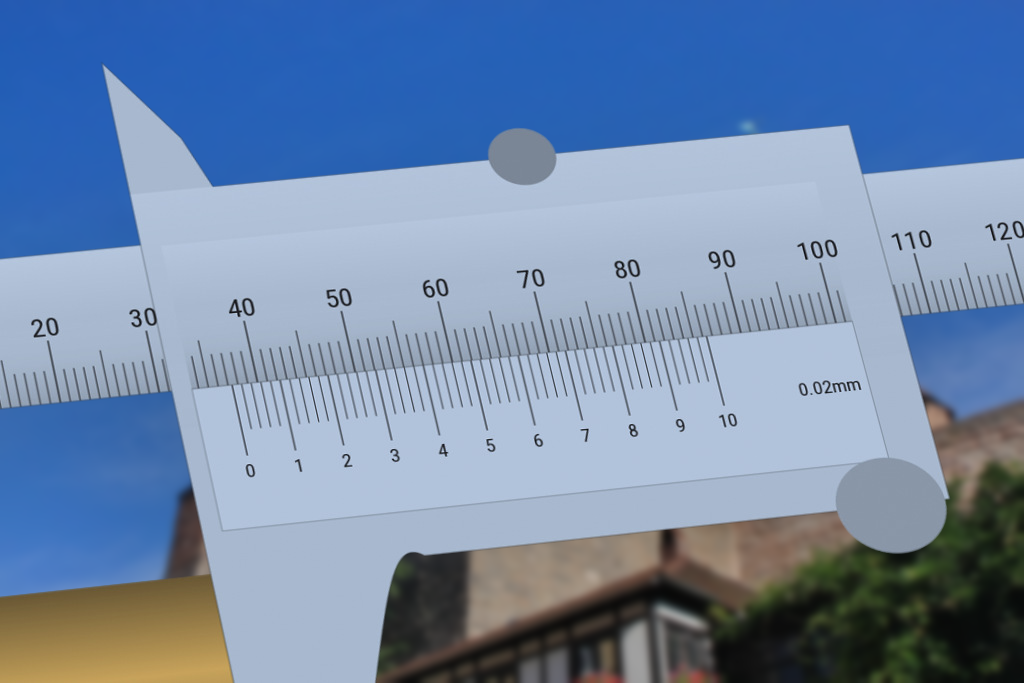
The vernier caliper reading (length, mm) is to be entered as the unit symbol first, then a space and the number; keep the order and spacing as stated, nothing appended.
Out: mm 37.4
